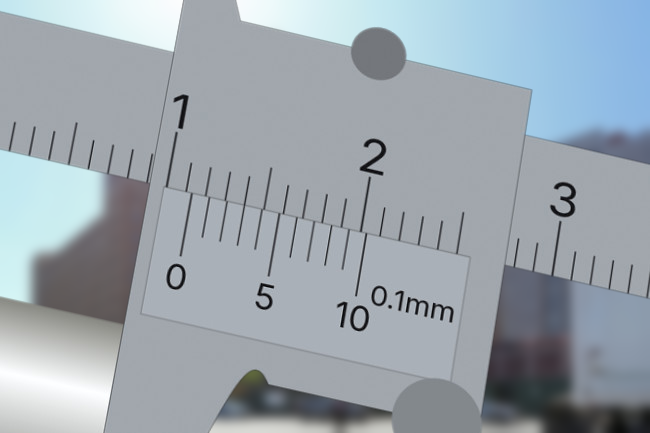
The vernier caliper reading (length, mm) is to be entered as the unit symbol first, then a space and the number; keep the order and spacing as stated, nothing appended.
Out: mm 11.3
